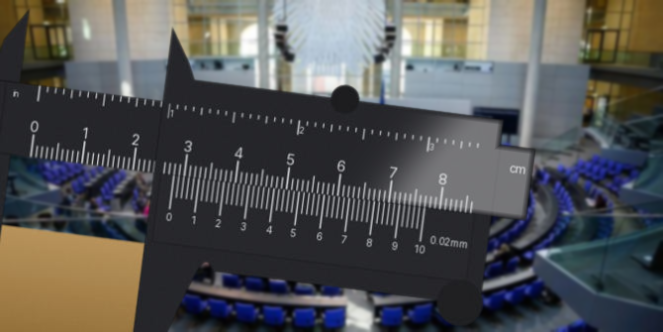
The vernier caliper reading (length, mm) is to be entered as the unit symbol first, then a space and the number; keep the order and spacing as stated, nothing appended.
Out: mm 28.0
